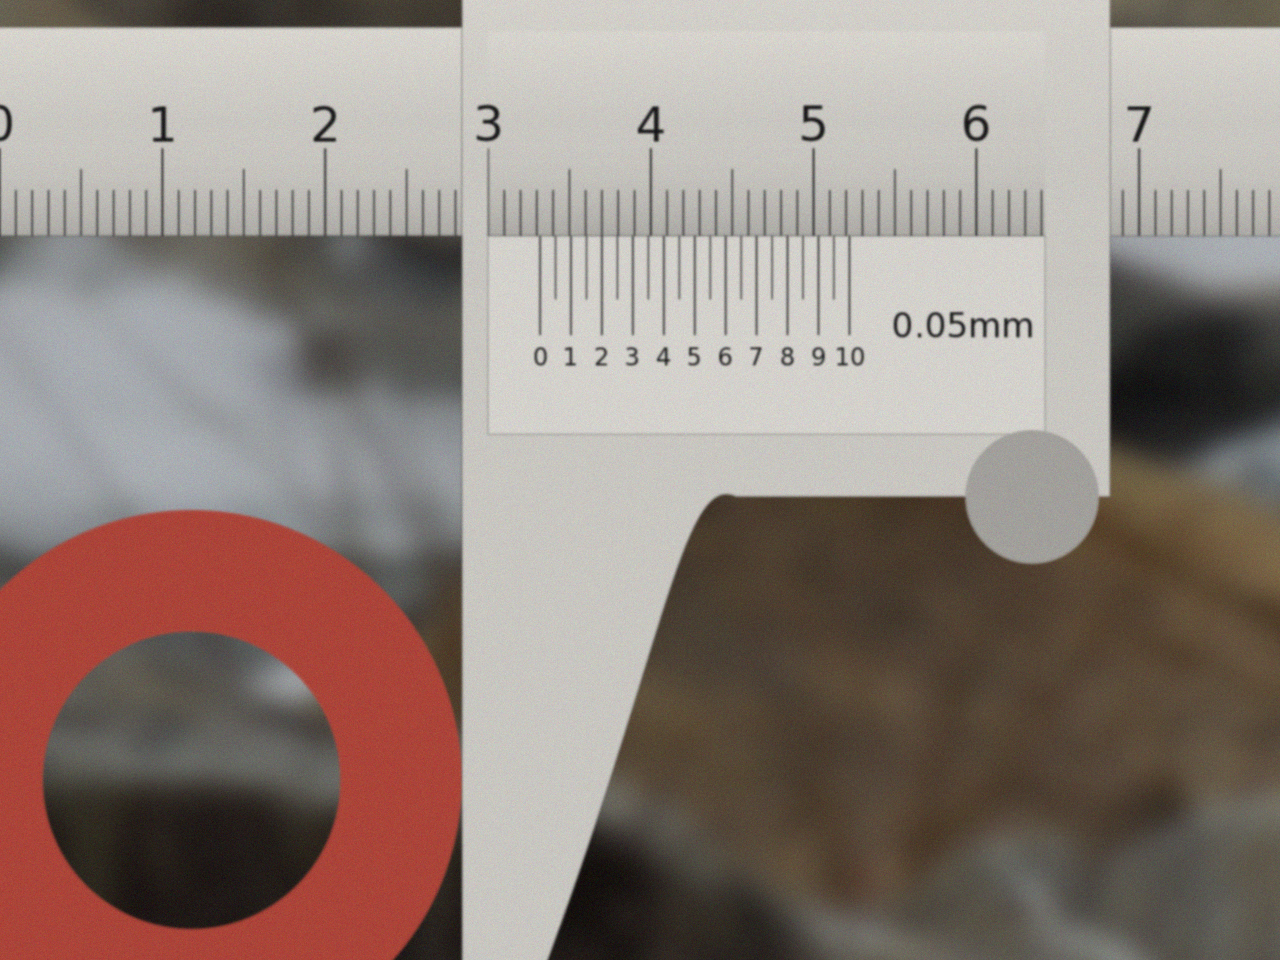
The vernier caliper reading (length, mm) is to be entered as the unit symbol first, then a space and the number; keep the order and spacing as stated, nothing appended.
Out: mm 33.2
